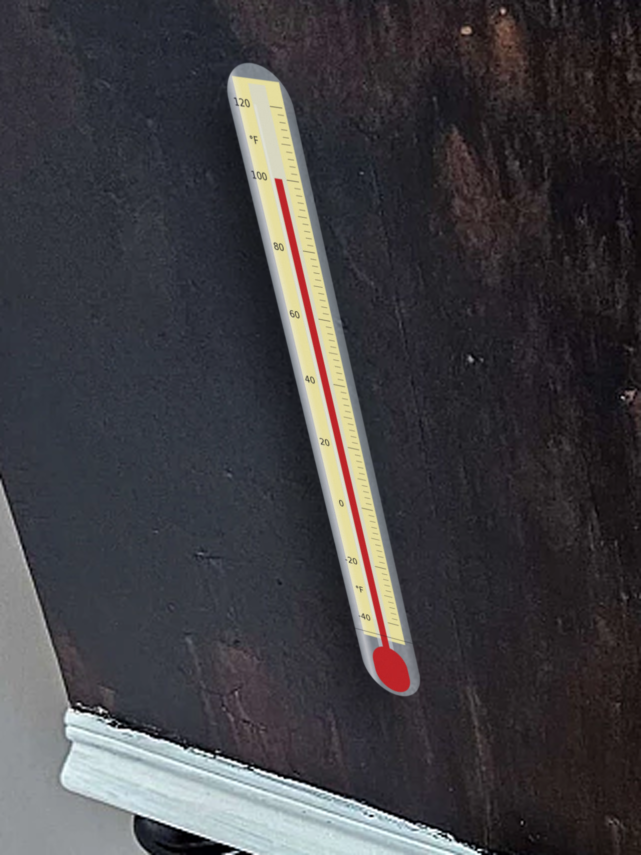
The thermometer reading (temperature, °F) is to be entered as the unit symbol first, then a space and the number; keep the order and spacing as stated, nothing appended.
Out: °F 100
